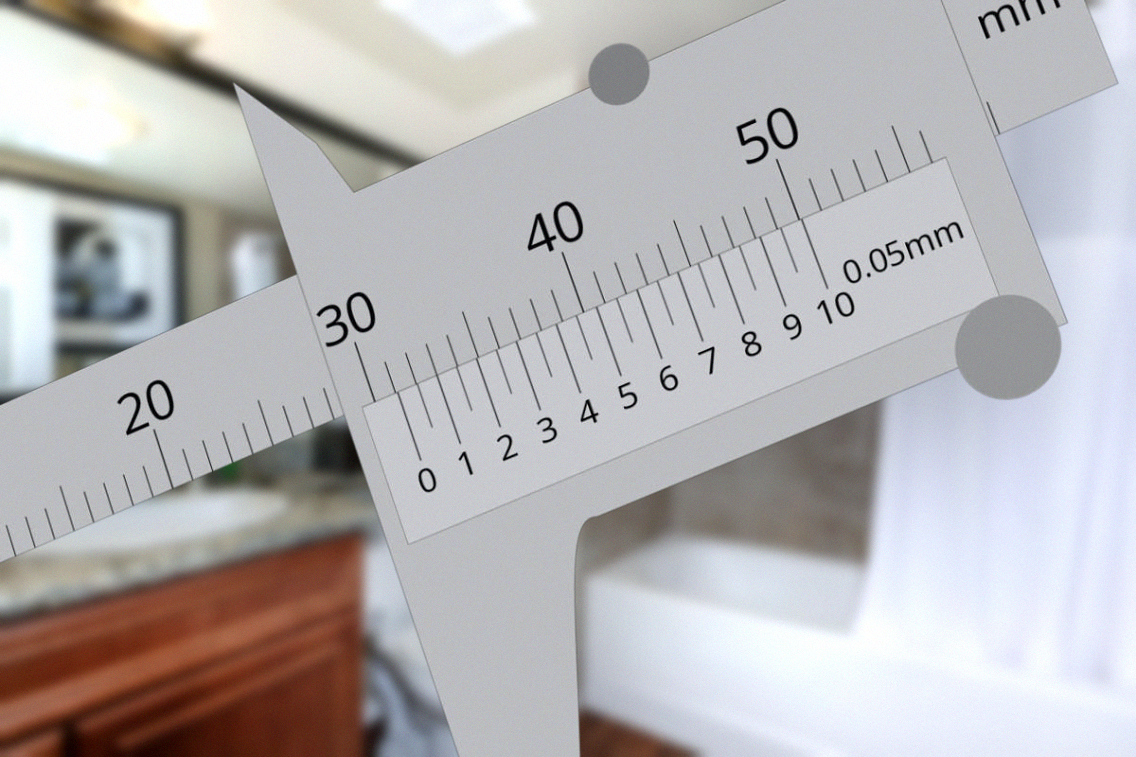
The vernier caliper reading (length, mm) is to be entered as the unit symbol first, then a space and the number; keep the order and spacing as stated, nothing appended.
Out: mm 31.10
